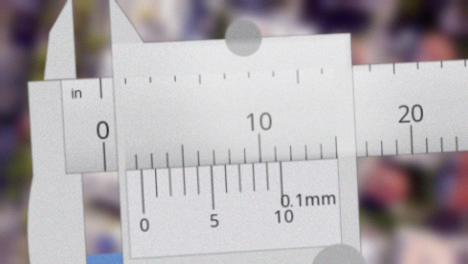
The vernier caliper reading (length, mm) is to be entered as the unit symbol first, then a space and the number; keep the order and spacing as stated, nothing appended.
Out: mm 2.3
